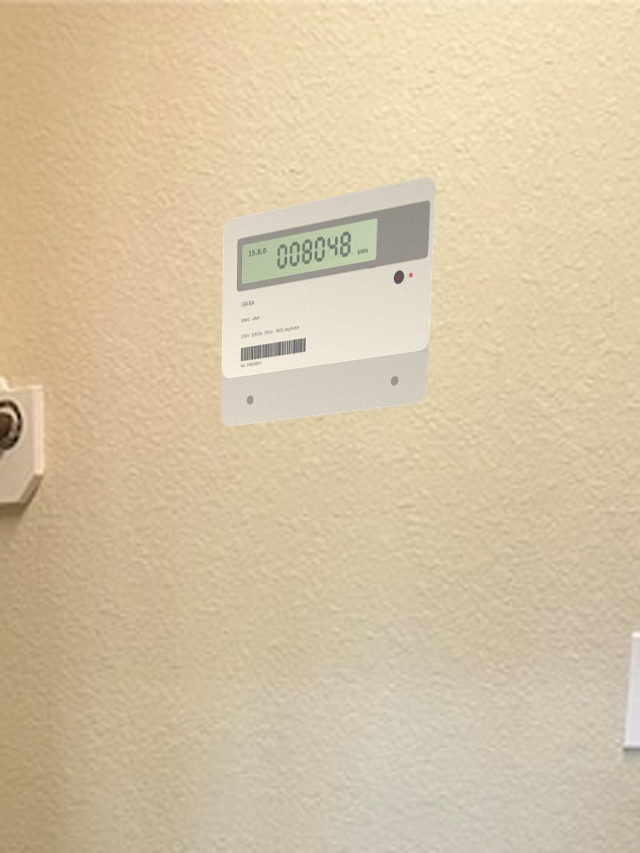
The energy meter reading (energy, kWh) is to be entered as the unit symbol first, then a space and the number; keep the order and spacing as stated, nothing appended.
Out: kWh 8048
